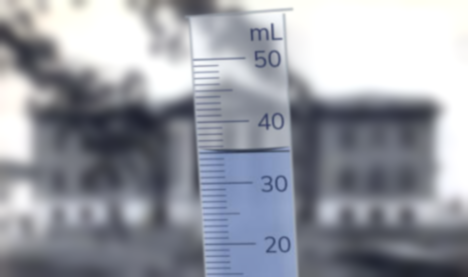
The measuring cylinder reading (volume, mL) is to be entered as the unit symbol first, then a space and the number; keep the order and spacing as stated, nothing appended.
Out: mL 35
